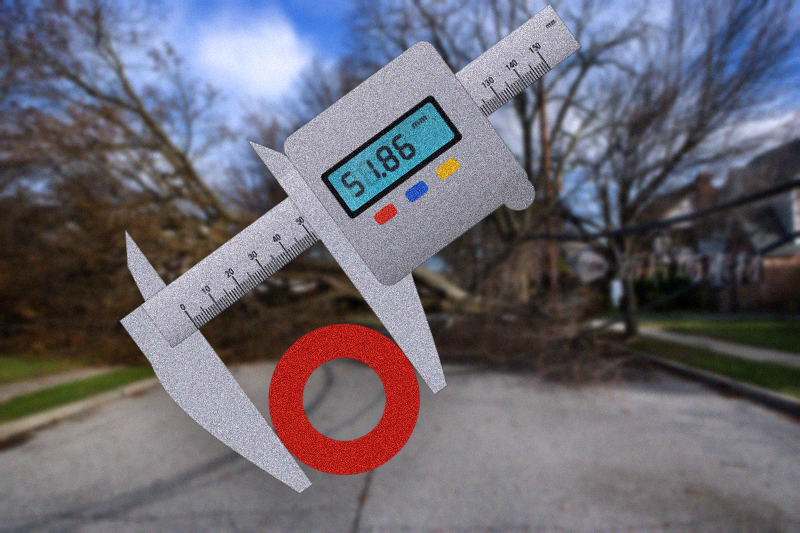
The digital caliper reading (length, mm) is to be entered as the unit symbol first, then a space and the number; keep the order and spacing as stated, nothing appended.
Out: mm 51.86
